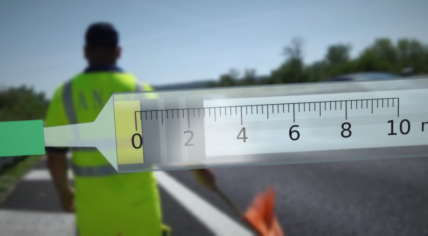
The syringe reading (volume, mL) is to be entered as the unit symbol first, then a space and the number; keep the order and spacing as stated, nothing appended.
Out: mL 0.2
